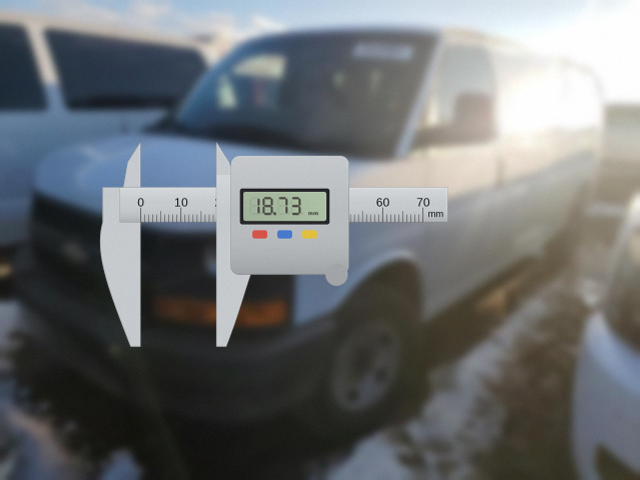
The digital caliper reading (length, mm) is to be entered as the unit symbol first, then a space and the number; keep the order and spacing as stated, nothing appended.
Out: mm 18.73
